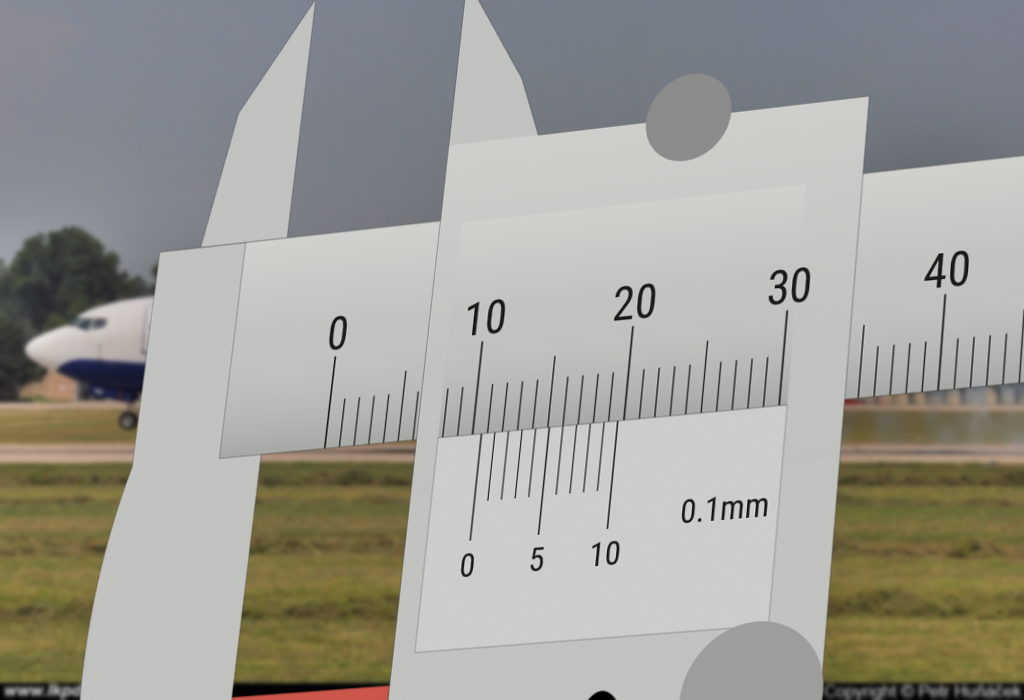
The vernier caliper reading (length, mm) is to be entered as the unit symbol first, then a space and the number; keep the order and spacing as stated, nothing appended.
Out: mm 10.6
